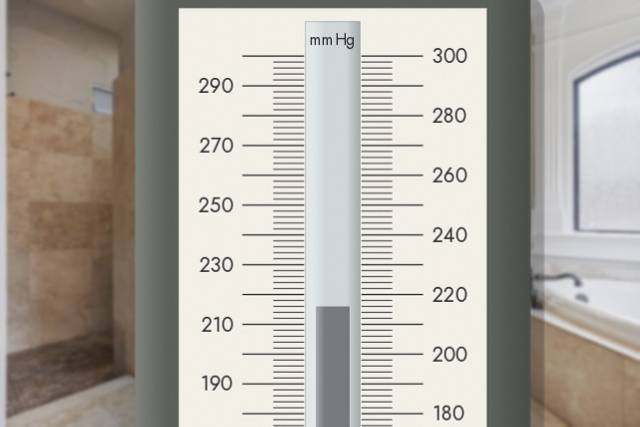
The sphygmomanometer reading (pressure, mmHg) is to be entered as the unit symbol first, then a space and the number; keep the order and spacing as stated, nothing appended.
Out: mmHg 216
